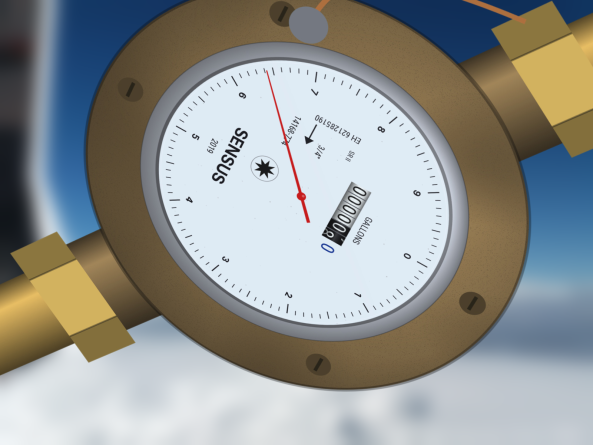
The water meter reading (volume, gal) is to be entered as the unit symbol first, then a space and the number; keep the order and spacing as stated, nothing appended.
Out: gal 76.4
